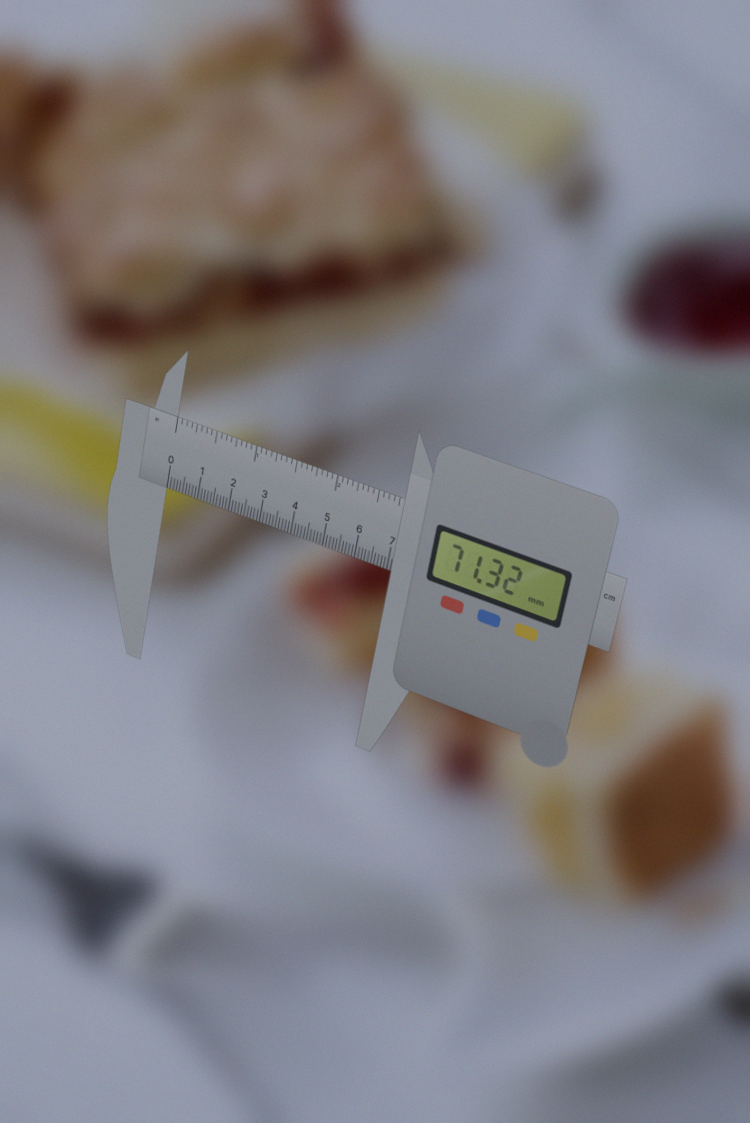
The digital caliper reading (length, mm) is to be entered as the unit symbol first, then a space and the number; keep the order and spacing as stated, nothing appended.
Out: mm 71.32
